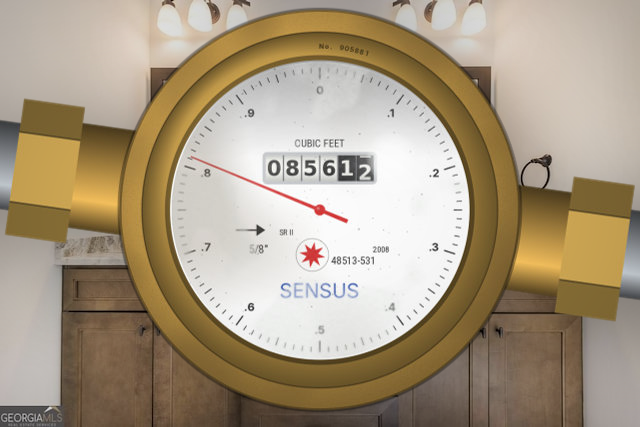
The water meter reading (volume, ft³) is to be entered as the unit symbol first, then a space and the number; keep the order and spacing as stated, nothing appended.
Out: ft³ 85611.81
